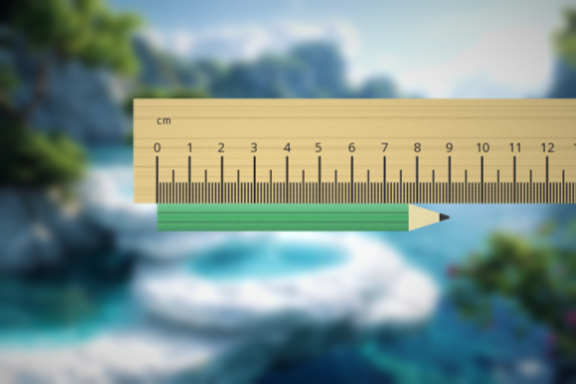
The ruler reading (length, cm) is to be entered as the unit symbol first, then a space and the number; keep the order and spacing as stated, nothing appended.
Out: cm 9
